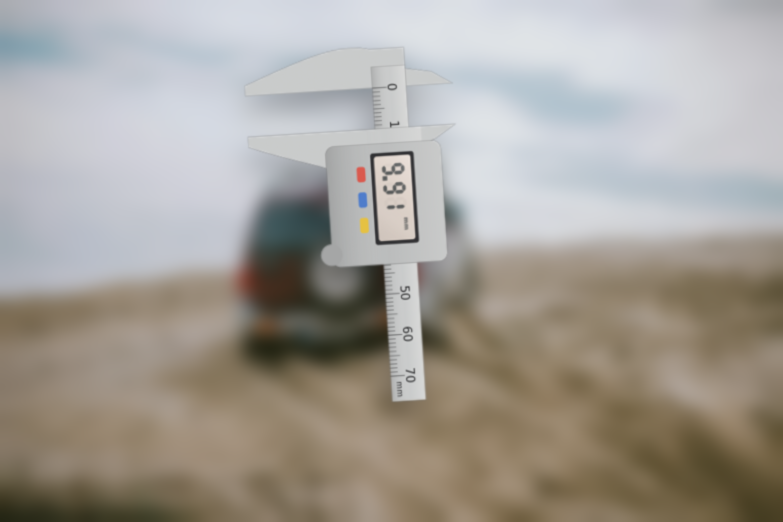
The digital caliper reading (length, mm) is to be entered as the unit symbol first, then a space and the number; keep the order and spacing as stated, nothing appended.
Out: mm 9.91
